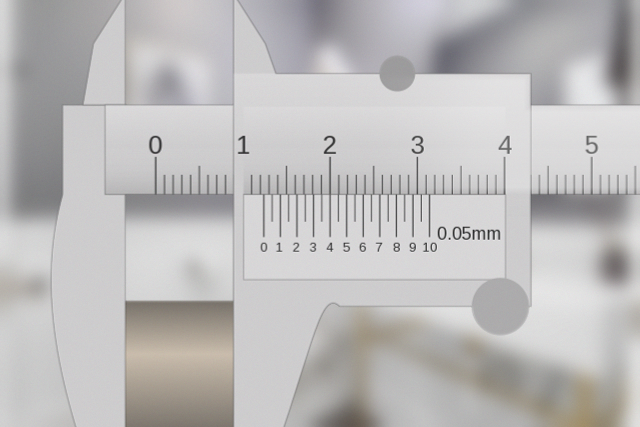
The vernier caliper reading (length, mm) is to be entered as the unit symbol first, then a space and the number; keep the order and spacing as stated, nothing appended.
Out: mm 12.4
